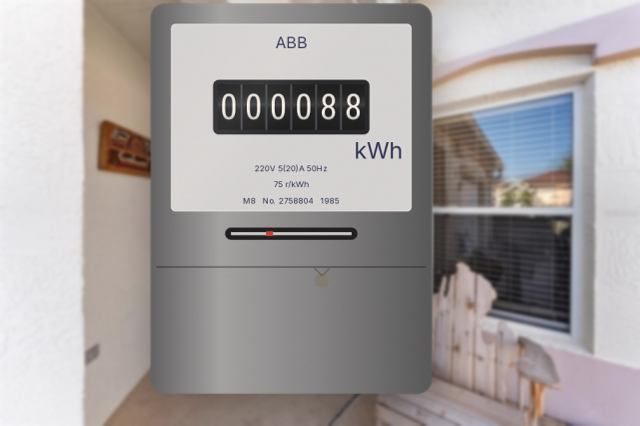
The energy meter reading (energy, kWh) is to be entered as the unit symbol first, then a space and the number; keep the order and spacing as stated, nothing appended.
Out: kWh 88
